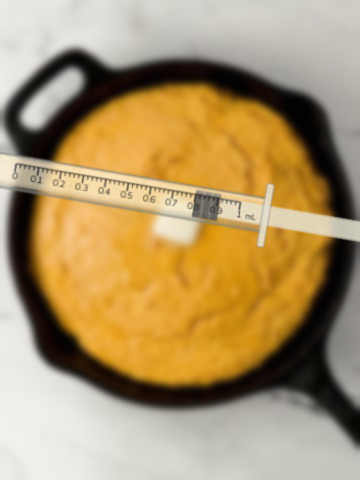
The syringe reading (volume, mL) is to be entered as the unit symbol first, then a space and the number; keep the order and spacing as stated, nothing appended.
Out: mL 0.8
